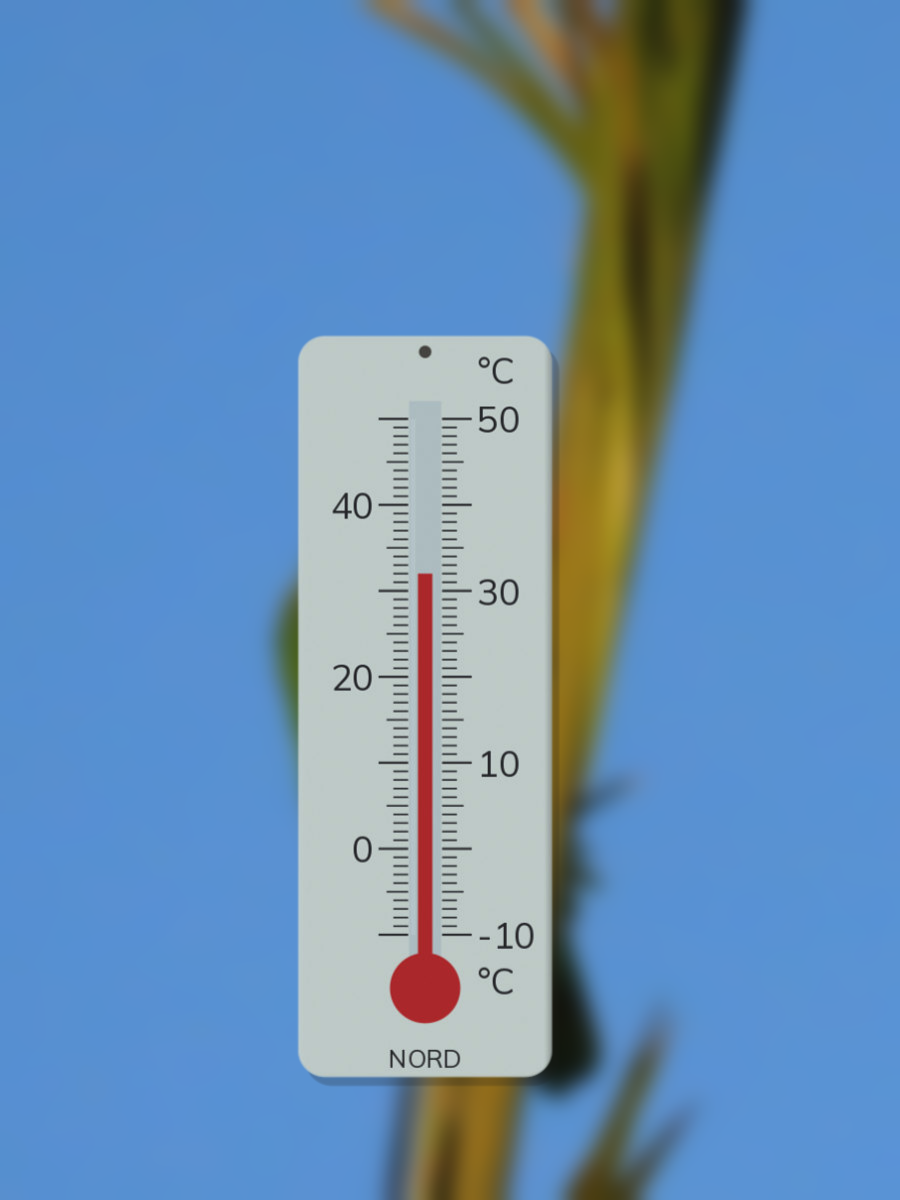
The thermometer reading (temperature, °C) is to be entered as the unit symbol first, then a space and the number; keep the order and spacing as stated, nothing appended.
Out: °C 32
